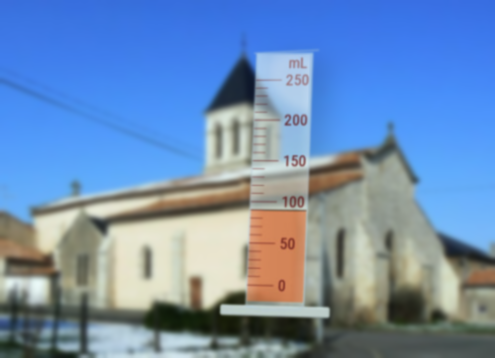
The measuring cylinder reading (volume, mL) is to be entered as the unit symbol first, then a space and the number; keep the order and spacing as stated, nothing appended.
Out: mL 90
